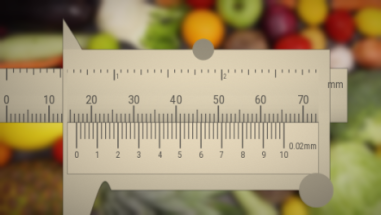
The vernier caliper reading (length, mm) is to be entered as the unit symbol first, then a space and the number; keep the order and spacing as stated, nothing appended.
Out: mm 16.5
